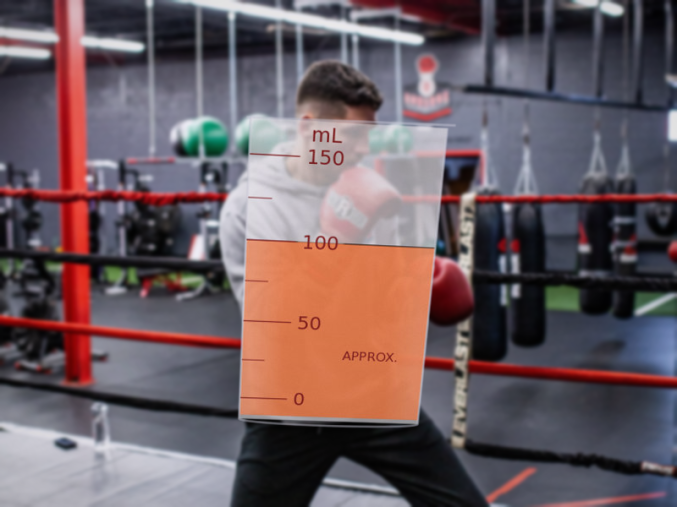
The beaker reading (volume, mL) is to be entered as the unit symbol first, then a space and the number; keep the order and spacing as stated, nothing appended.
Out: mL 100
